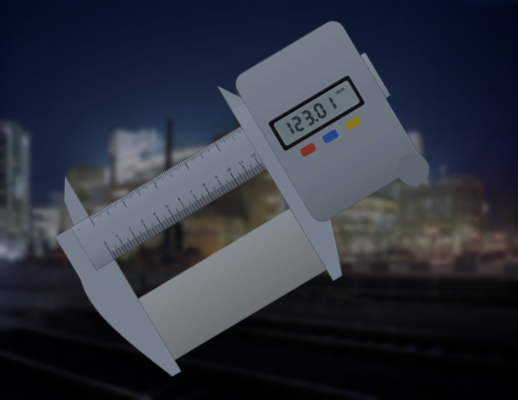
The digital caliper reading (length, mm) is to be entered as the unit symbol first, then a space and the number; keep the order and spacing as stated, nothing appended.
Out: mm 123.01
